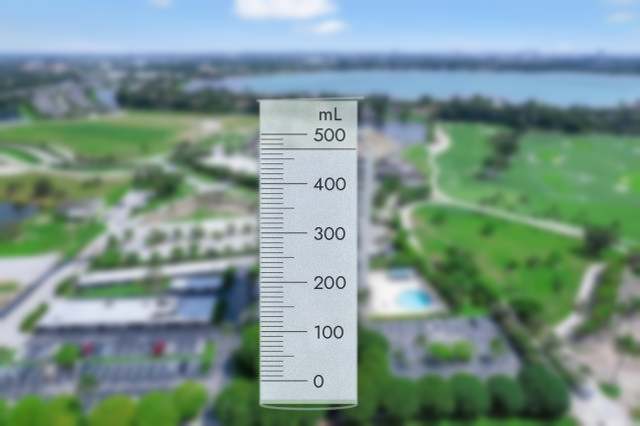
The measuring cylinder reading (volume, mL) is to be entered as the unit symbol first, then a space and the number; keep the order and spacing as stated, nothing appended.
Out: mL 470
